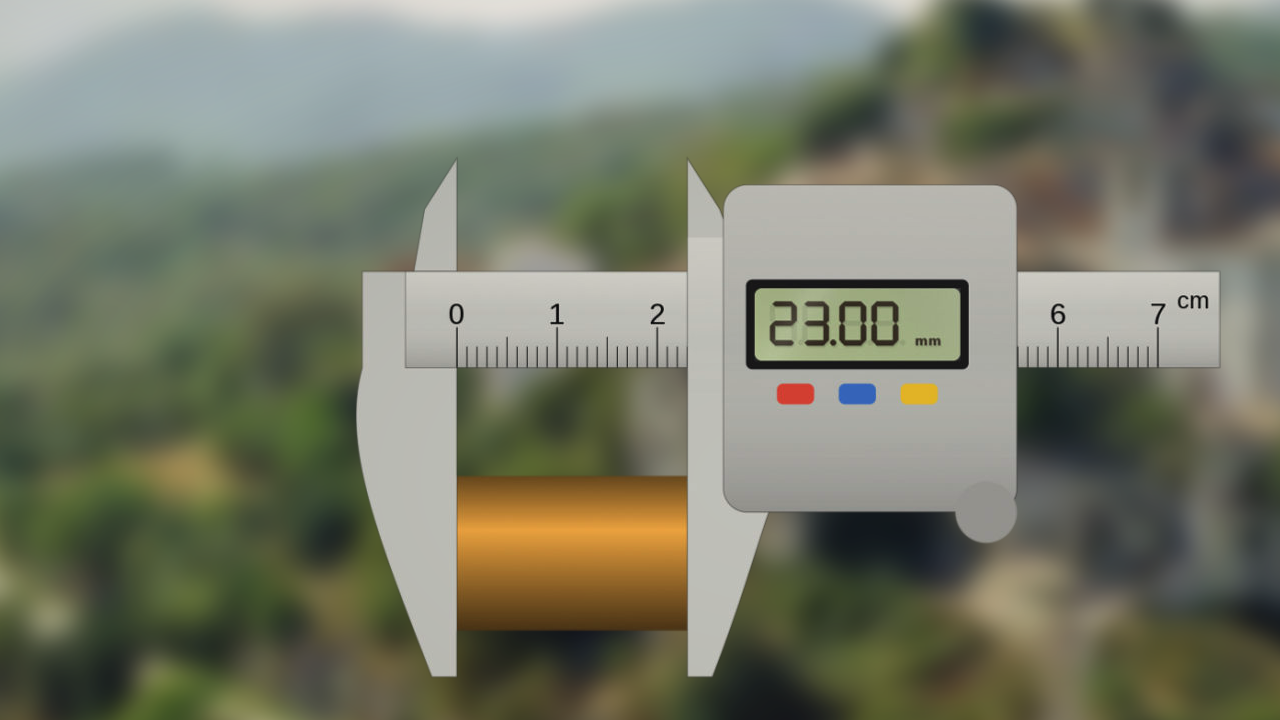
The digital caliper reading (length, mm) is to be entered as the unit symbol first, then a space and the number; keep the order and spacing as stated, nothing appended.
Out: mm 23.00
